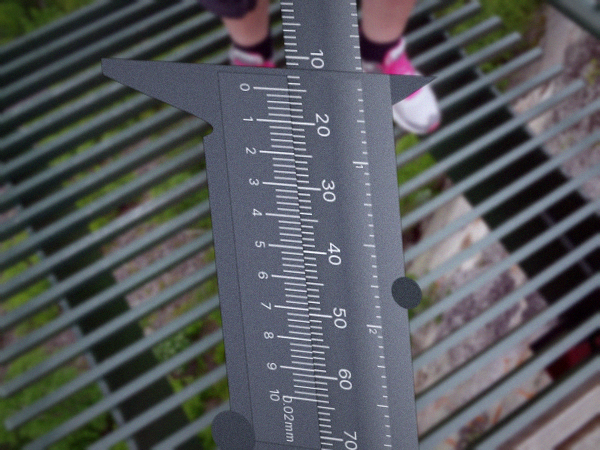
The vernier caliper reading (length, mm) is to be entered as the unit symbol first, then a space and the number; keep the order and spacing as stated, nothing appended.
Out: mm 15.0
